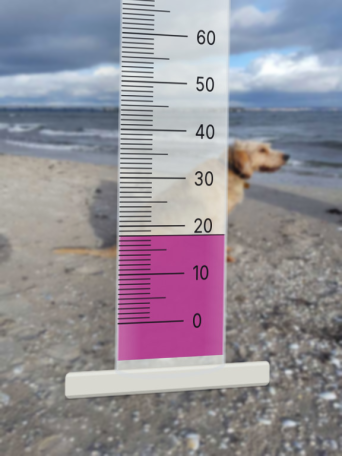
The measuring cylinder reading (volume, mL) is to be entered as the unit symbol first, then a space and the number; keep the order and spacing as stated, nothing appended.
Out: mL 18
